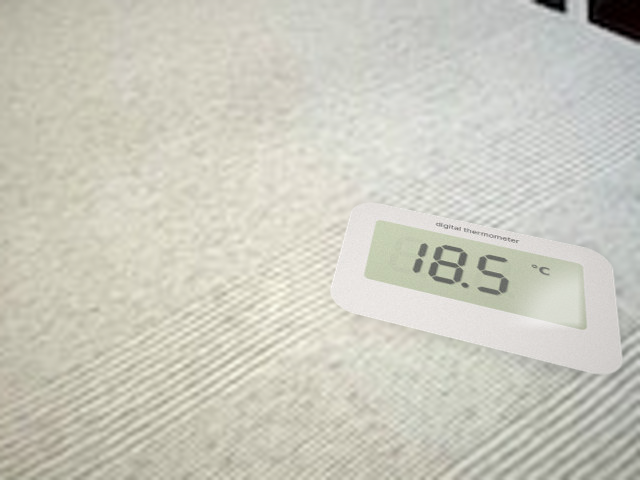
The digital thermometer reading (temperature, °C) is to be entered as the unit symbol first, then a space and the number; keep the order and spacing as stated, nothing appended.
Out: °C 18.5
